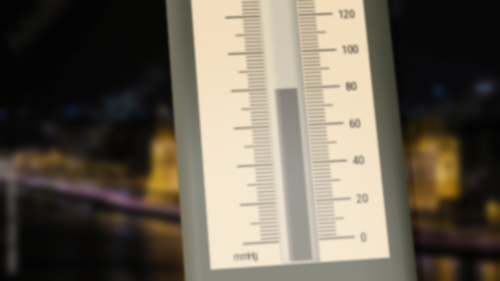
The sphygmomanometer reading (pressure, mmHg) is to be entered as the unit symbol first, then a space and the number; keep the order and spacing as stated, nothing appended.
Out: mmHg 80
